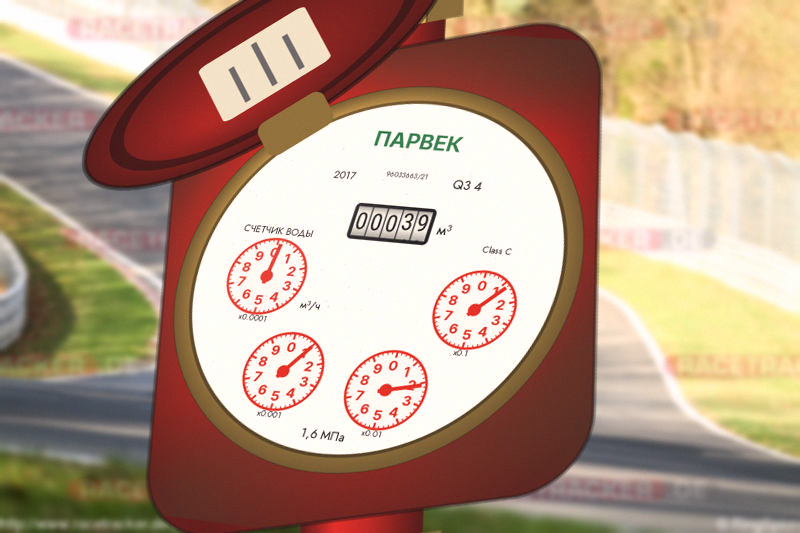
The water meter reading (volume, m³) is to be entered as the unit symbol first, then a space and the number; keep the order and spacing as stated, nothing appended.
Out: m³ 39.1210
